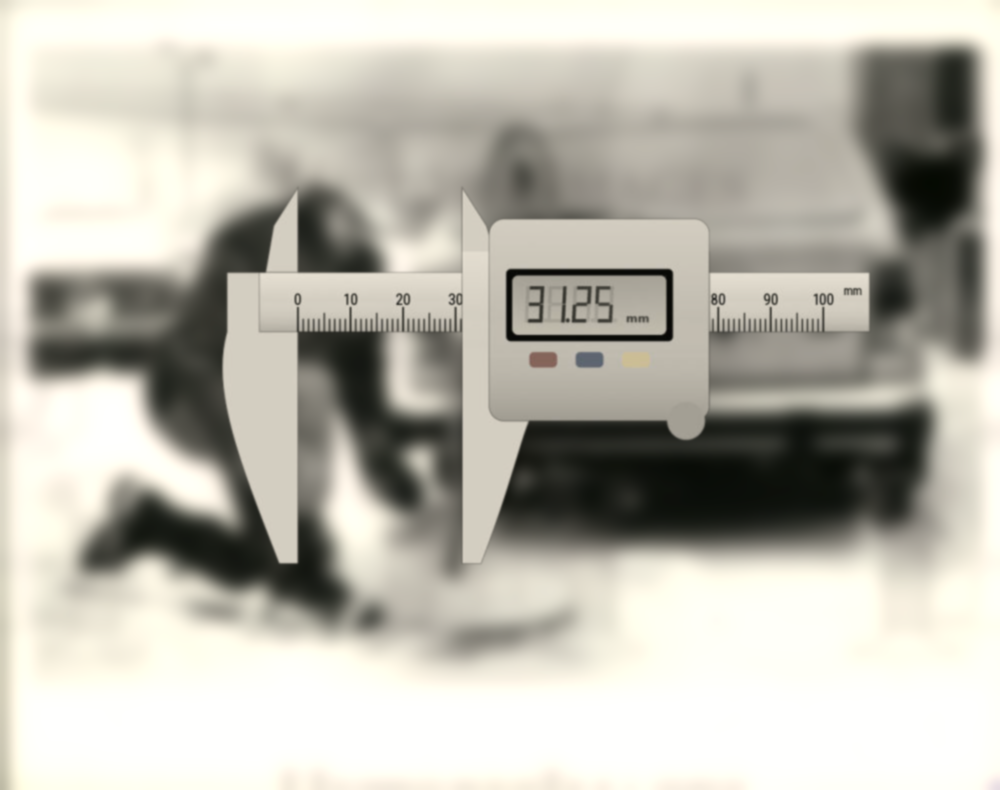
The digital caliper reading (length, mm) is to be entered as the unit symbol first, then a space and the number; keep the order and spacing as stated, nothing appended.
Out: mm 31.25
